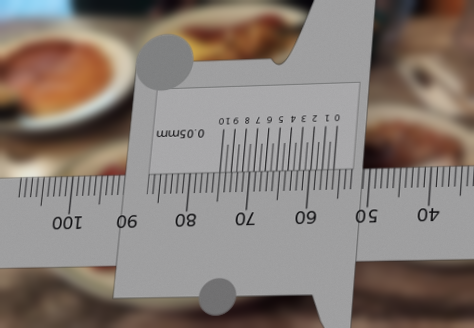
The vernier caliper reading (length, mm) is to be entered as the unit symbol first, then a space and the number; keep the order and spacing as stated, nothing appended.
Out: mm 56.0
